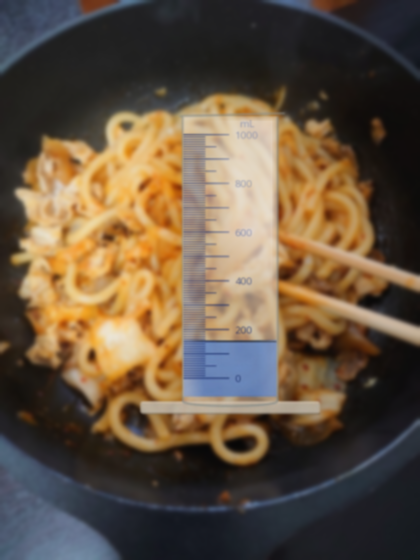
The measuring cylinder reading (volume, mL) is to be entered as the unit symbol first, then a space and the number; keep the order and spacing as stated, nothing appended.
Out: mL 150
